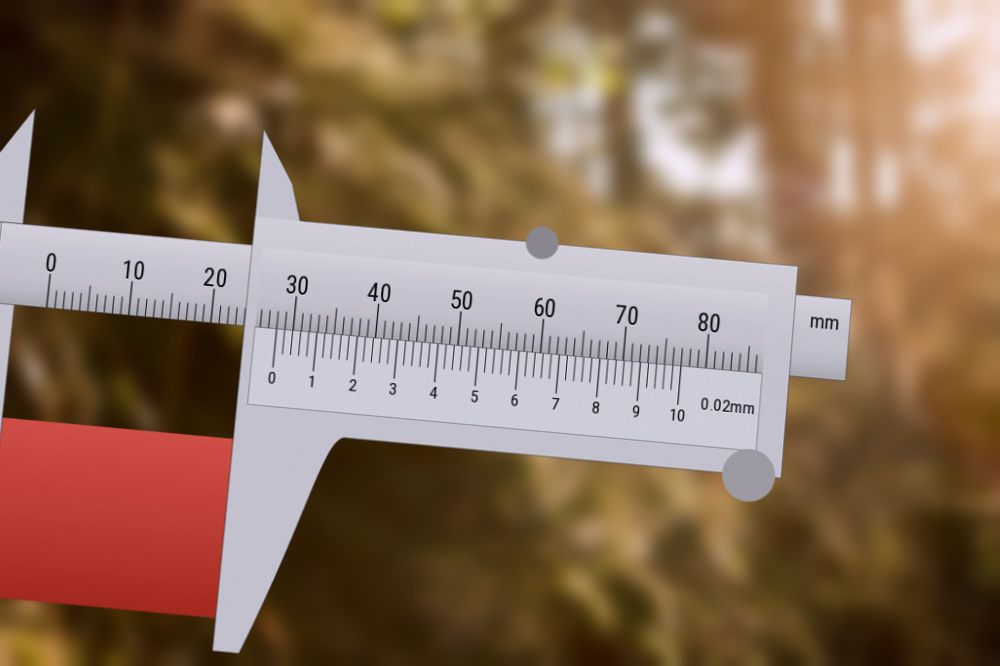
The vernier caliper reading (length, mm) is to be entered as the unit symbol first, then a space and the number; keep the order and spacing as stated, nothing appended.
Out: mm 28.0
